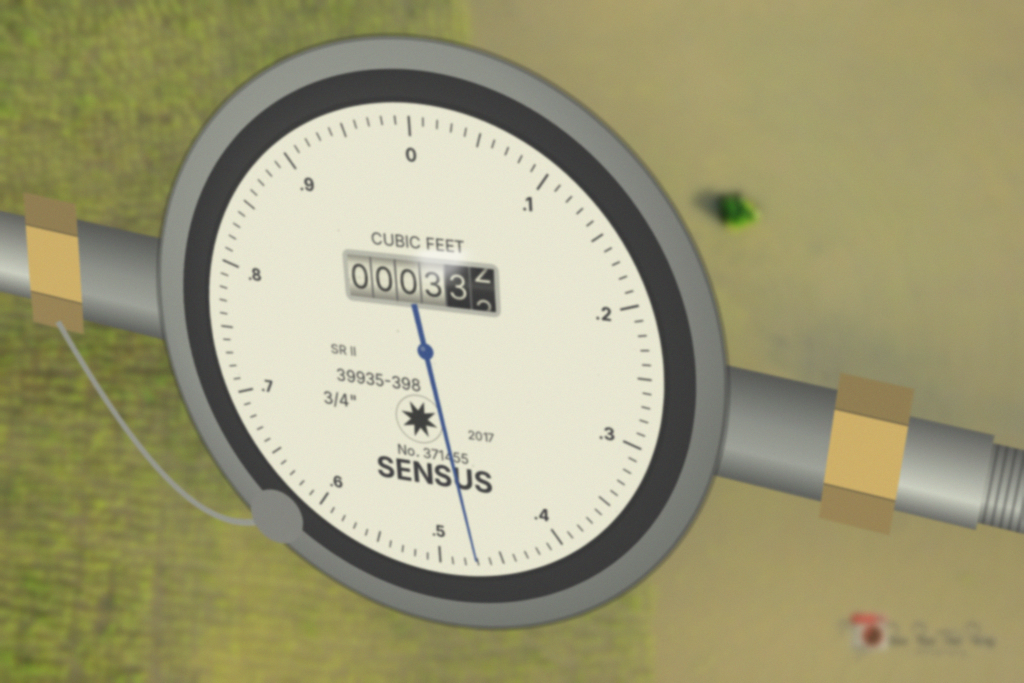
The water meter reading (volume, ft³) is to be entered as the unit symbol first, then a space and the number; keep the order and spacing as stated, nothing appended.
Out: ft³ 332.47
